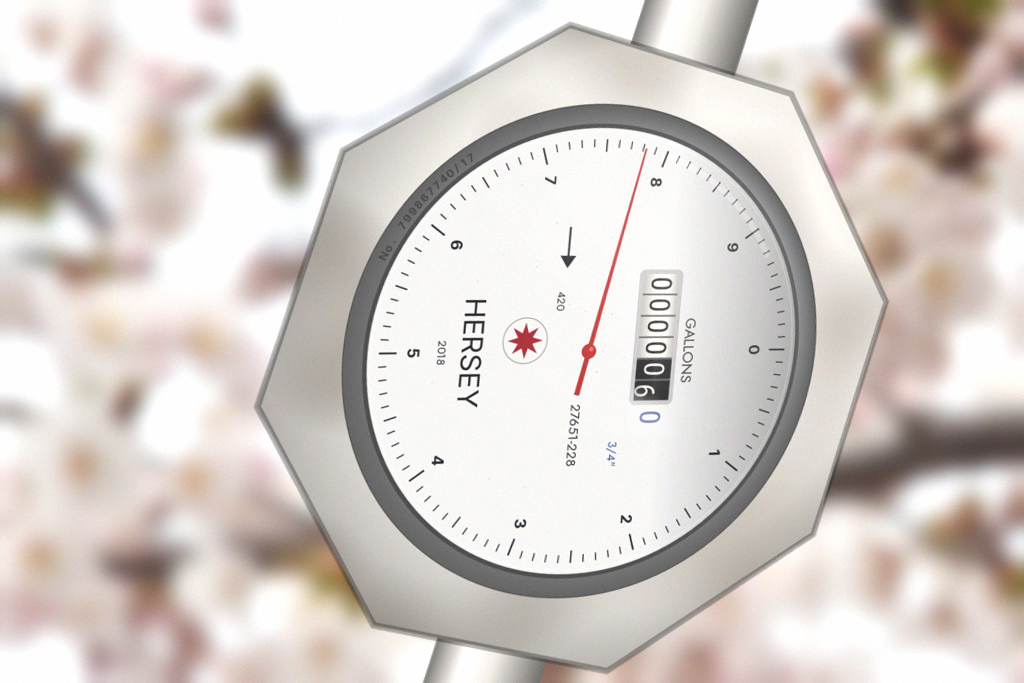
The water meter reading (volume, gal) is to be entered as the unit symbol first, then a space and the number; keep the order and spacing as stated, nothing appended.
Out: gal 57.8
